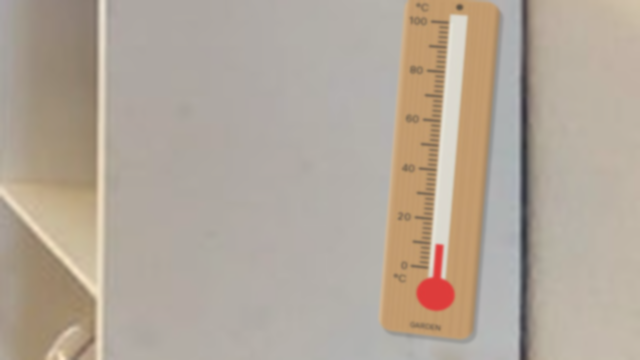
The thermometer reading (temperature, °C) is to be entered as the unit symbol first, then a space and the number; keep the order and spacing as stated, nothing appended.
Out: °C 10
